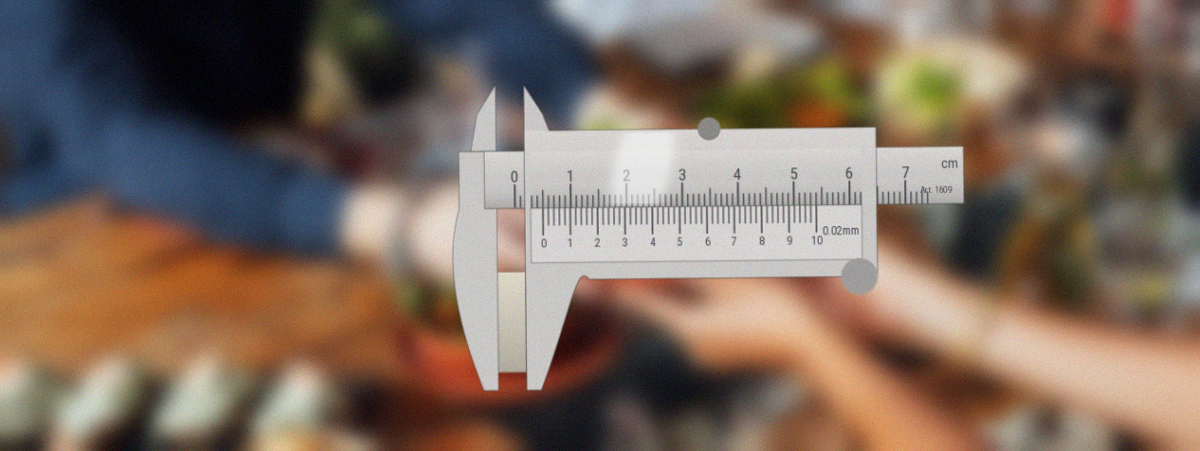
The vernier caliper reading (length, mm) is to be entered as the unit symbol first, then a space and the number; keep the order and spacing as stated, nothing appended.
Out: mm 5.0
